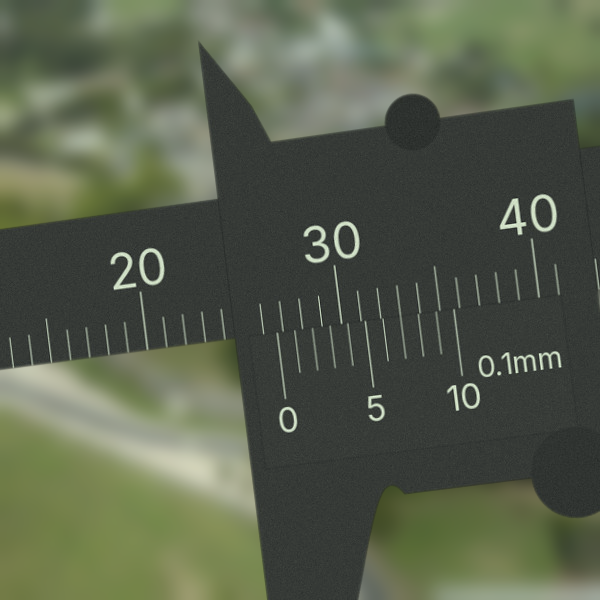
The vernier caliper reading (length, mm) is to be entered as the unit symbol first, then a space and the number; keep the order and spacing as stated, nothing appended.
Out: mm 26.7
